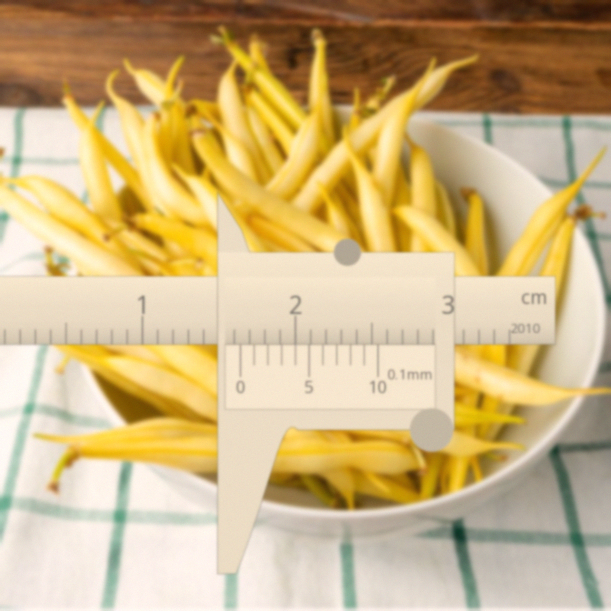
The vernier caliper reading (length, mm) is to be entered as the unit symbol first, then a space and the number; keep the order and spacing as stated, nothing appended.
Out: mm 16.4
